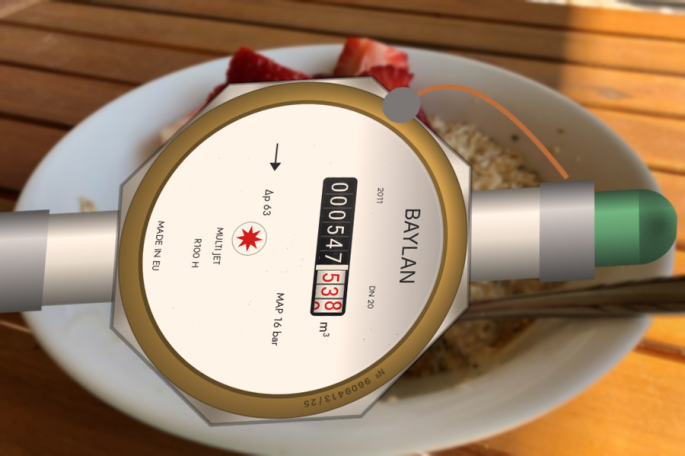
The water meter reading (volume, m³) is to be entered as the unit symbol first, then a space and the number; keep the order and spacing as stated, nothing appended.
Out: m³ 547.538
